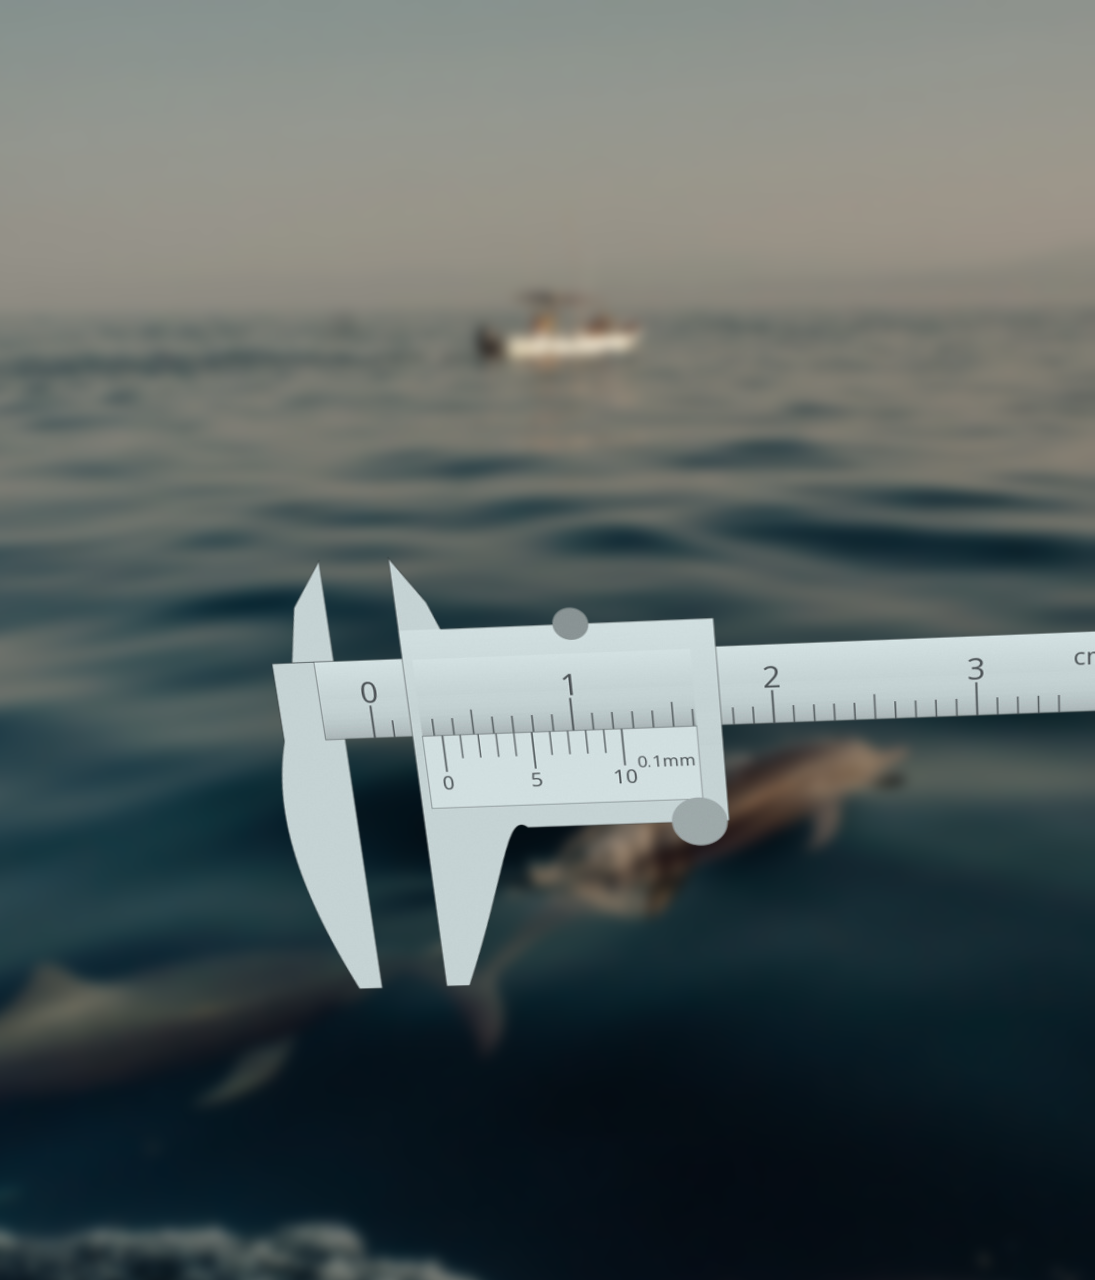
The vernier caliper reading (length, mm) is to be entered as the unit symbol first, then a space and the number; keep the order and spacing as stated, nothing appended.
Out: mm 3.4
